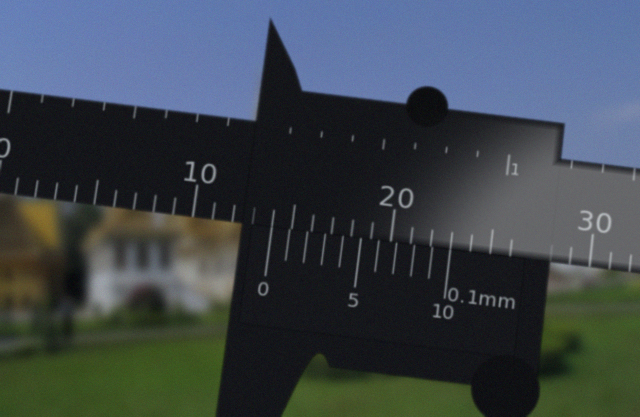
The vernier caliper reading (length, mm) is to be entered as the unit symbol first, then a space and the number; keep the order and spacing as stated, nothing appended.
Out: mm 14.0
